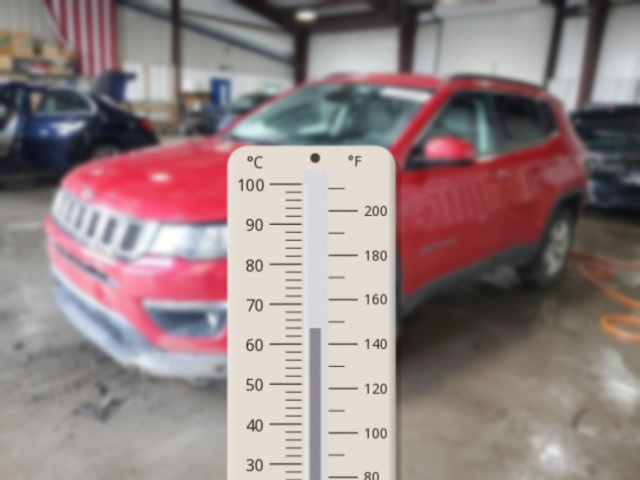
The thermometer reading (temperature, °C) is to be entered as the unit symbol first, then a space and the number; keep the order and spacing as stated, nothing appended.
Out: °C 64
